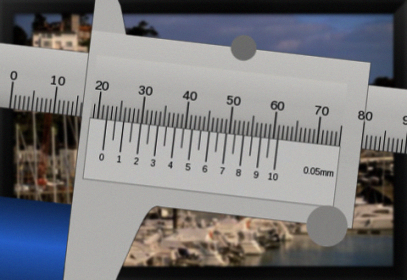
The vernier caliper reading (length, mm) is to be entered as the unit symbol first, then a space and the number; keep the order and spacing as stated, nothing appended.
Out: mm 22.0
